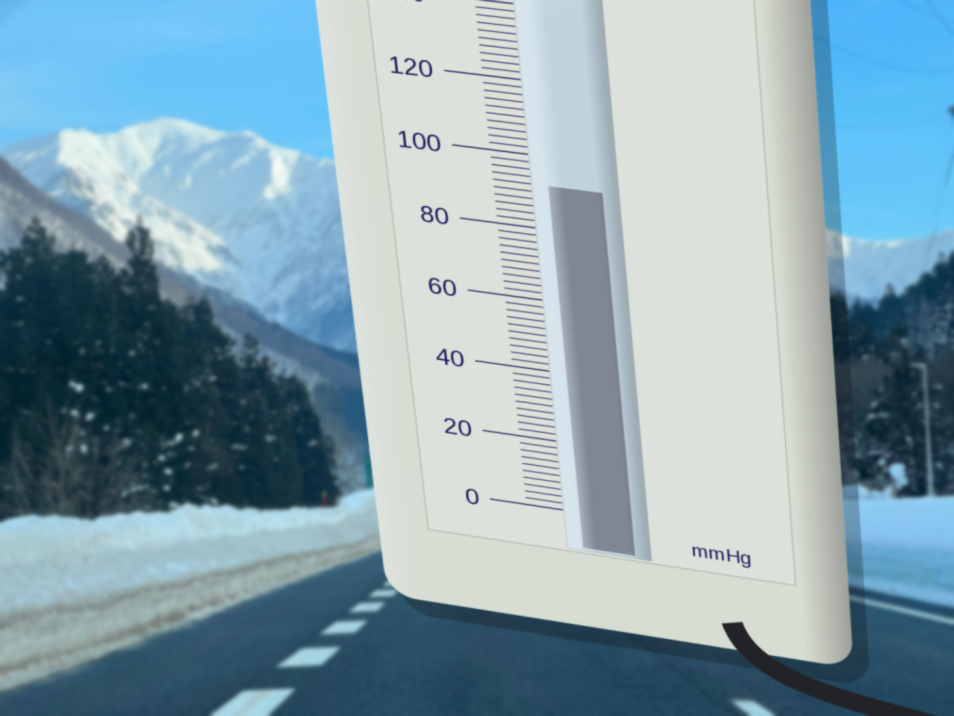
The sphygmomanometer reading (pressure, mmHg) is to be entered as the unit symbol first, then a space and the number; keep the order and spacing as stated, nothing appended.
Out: mmHg 92
